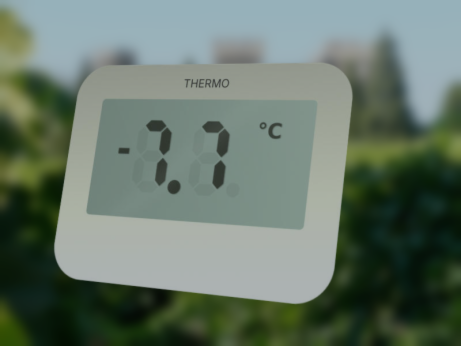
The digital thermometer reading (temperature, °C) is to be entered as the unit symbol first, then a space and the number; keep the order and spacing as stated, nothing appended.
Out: °C -7.7
